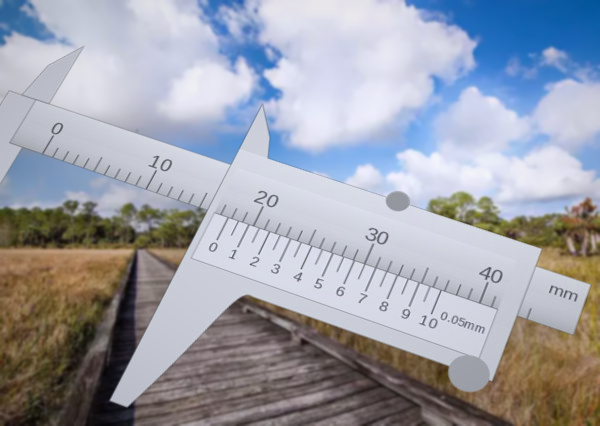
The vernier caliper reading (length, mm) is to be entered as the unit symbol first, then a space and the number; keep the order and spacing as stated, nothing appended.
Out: mm 17.7
